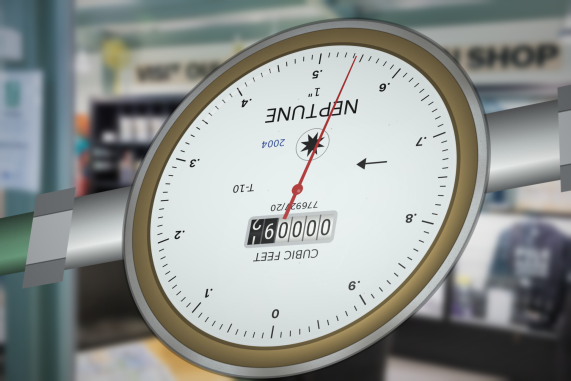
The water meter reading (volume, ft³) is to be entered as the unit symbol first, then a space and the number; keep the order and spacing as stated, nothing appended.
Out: ft³ 91.54
